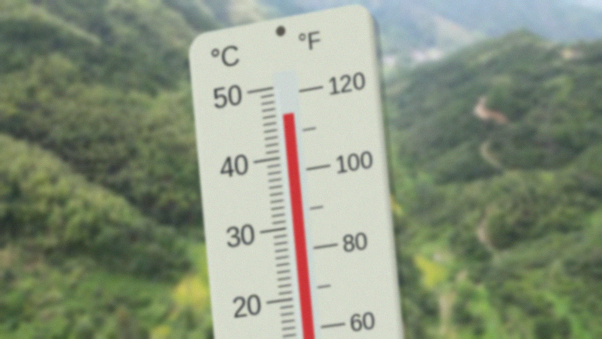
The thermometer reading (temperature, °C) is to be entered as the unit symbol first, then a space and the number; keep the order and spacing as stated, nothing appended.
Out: °C 46
